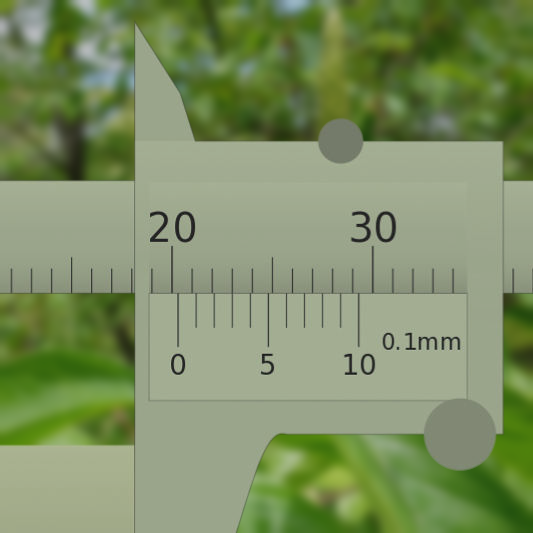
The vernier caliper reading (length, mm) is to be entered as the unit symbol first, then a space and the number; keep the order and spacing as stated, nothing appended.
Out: mm 20.3
